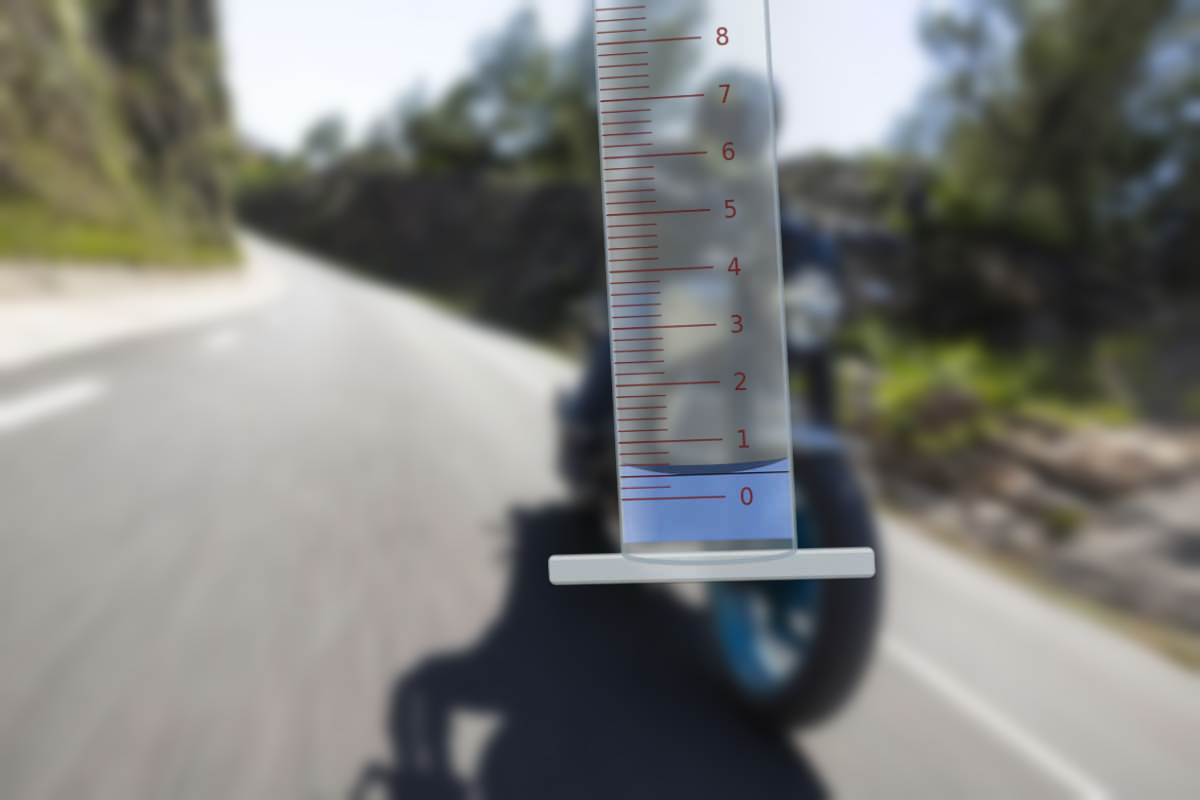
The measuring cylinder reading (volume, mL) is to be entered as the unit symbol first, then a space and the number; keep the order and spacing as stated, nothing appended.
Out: mL 0.4
